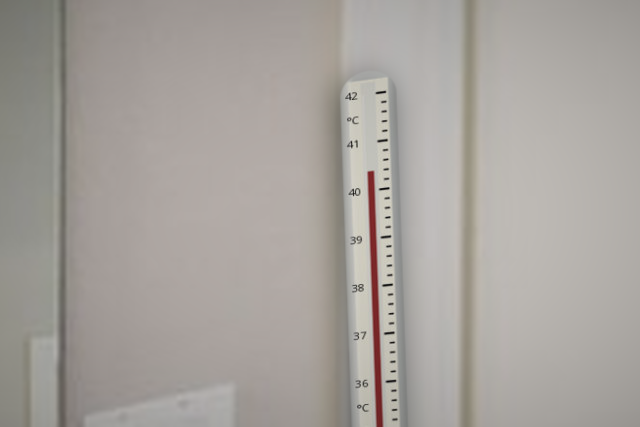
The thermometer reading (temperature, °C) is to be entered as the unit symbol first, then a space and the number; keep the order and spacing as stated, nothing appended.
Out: °C 40.4
